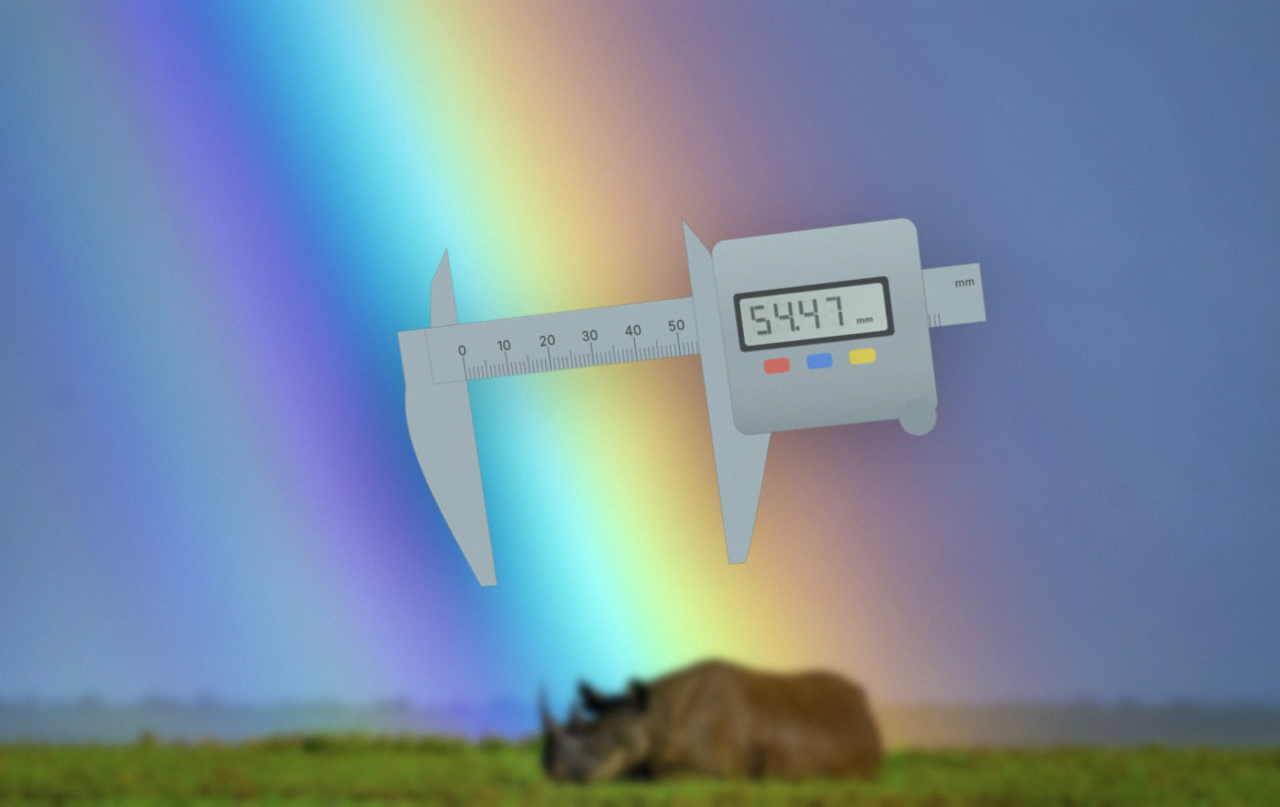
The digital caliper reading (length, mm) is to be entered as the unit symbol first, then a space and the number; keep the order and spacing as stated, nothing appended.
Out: mm 54.47
